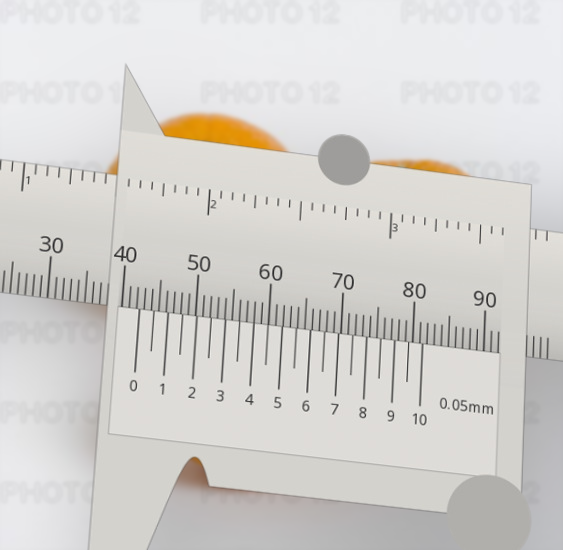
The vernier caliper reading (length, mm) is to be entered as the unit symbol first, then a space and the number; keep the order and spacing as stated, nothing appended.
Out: mm 42.4
